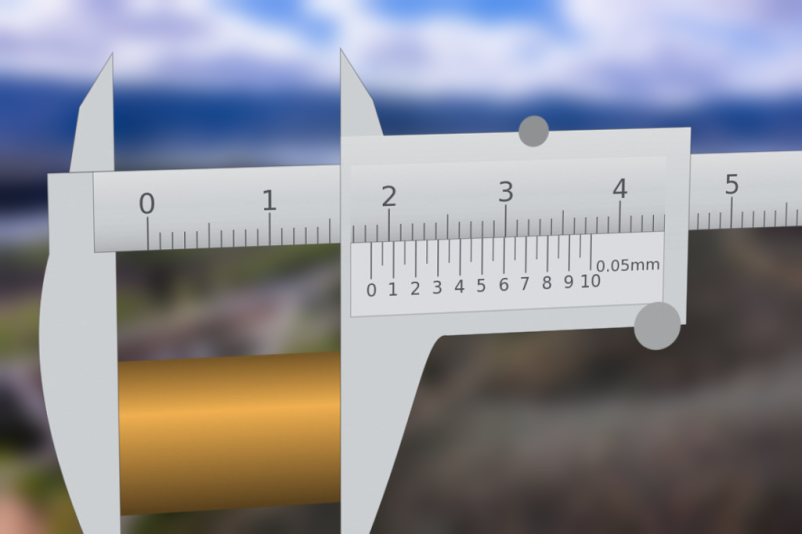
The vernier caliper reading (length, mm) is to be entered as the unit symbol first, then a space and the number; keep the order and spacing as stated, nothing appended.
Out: mm 18.5
